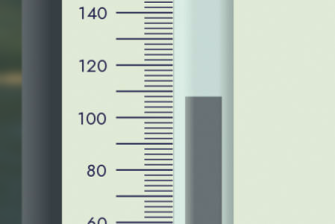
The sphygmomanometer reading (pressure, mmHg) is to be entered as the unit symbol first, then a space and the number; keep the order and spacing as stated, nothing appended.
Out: mmHg 108
